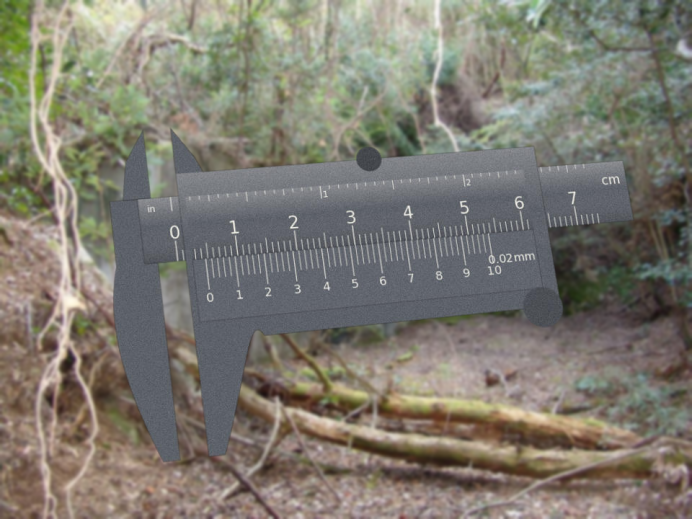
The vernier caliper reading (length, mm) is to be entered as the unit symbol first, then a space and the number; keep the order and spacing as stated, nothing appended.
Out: mm 4.6
